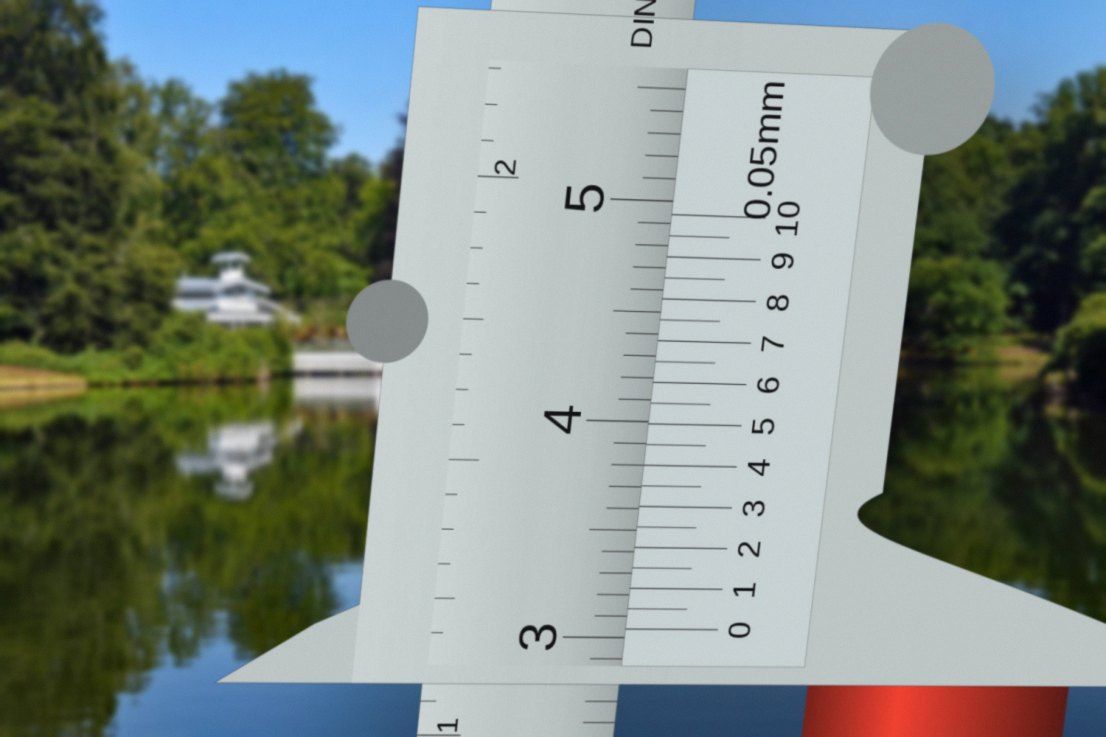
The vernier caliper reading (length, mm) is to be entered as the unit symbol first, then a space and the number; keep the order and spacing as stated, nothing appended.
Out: mm 30.4
